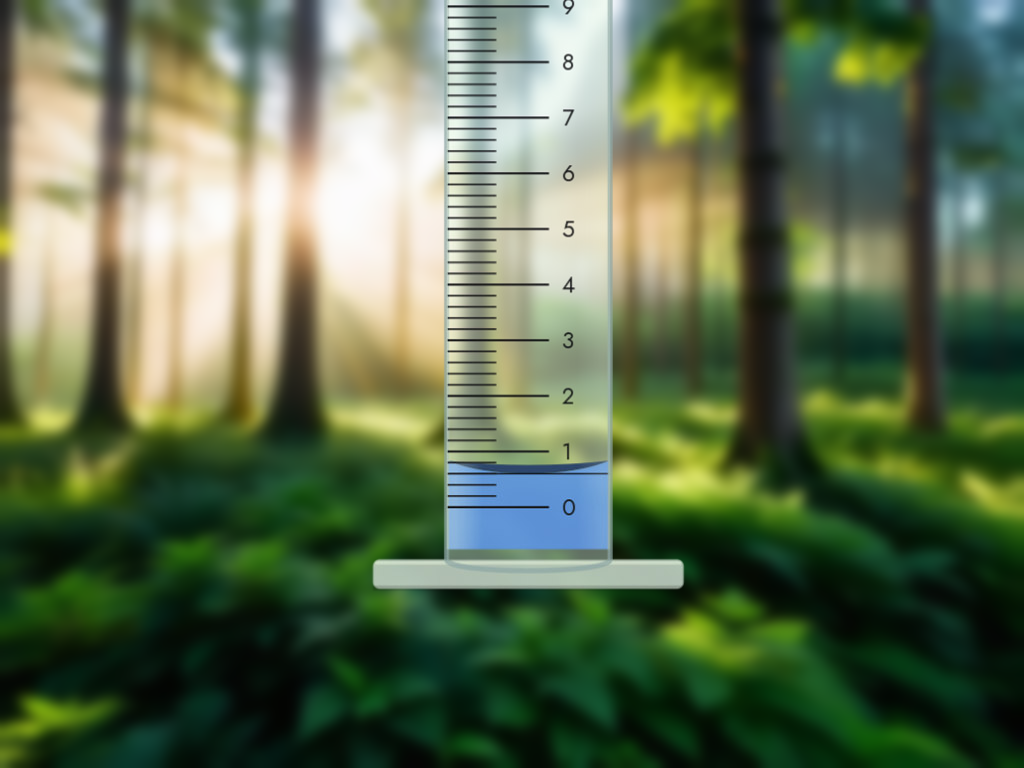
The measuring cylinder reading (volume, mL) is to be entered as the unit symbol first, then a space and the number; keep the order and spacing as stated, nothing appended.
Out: mL 0.6
